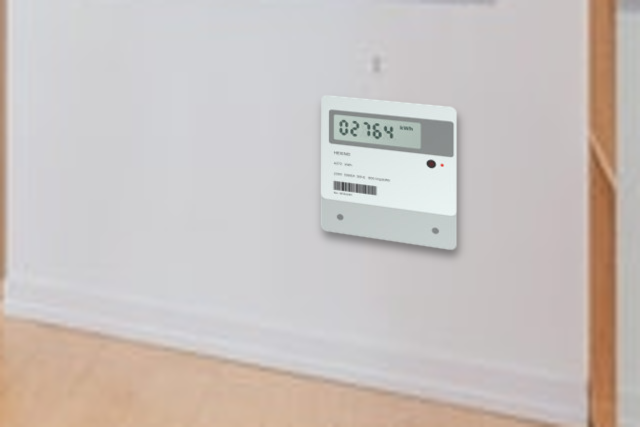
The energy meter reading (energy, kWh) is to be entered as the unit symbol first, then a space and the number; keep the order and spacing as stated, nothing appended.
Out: kWh 2764
